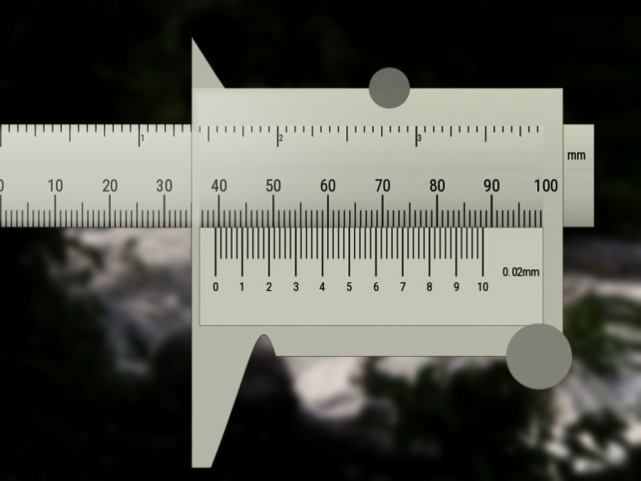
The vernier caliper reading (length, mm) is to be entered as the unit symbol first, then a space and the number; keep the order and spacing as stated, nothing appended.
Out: mm 39.4
